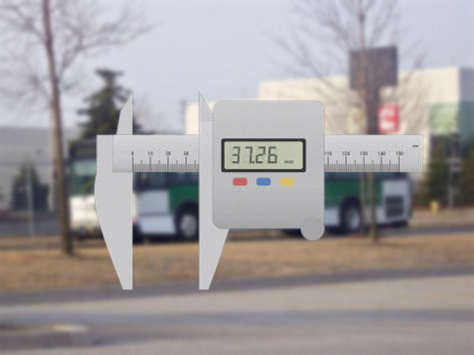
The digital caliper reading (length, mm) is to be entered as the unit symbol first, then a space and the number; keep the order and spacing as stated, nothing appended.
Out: mm 37.26
